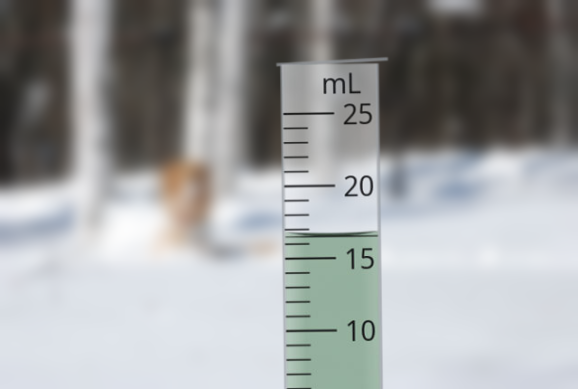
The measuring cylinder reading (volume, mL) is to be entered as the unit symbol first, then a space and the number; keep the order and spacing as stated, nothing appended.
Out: mL 16.5
